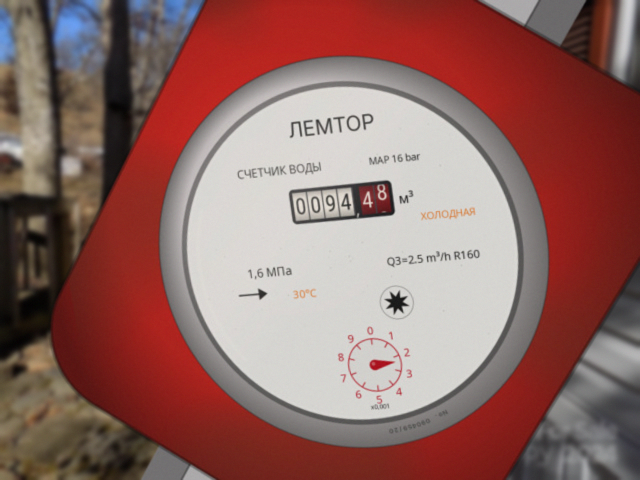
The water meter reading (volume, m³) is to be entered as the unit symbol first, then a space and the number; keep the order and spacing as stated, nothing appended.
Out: m³ 94.482
